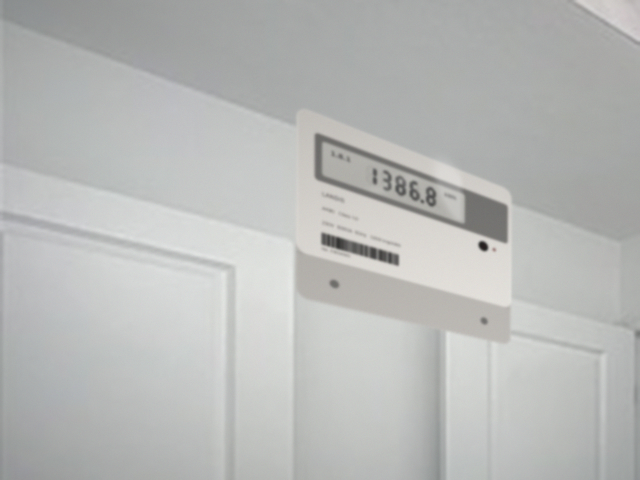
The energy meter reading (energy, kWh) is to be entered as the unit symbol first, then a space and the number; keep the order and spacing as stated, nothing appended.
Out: kWh 1386.8
